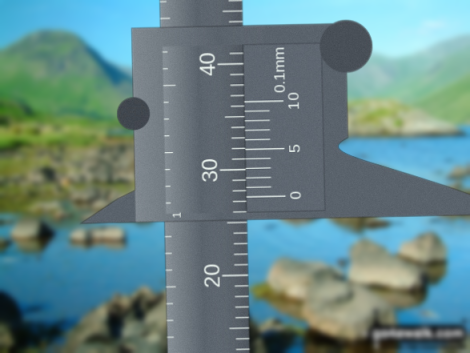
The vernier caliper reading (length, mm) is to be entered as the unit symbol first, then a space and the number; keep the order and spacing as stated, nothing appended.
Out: mm 27.4
